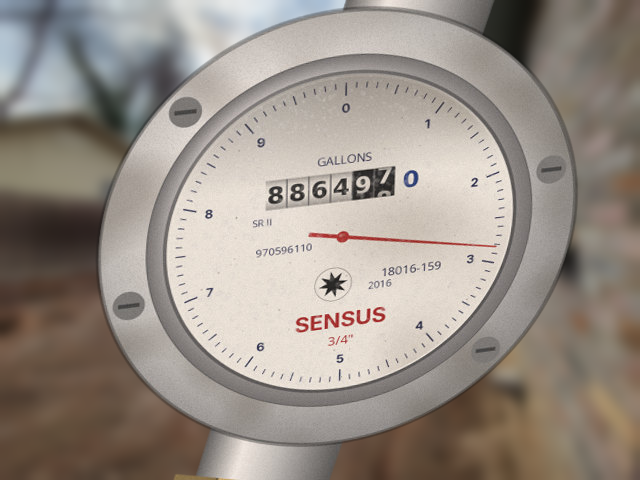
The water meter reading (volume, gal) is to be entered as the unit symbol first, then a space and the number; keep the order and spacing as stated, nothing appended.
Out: gal 8864972.8
